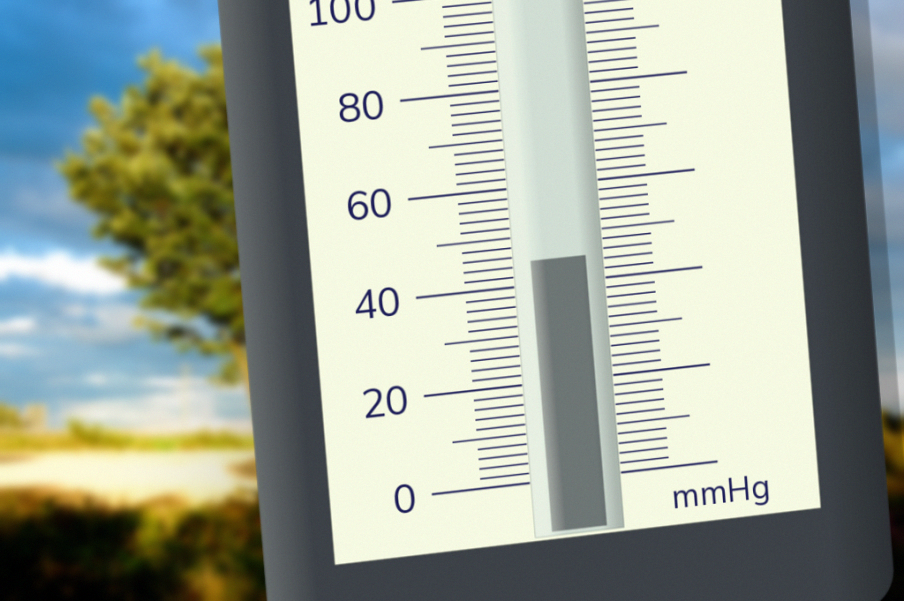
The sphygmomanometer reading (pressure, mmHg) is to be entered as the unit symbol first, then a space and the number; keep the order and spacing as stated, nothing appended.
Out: mmHg 45
